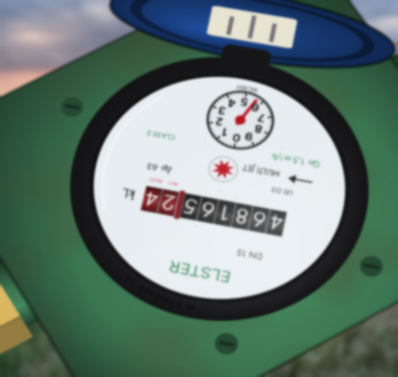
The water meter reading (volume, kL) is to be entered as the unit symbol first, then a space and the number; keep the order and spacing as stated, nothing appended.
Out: kL 468165.245
